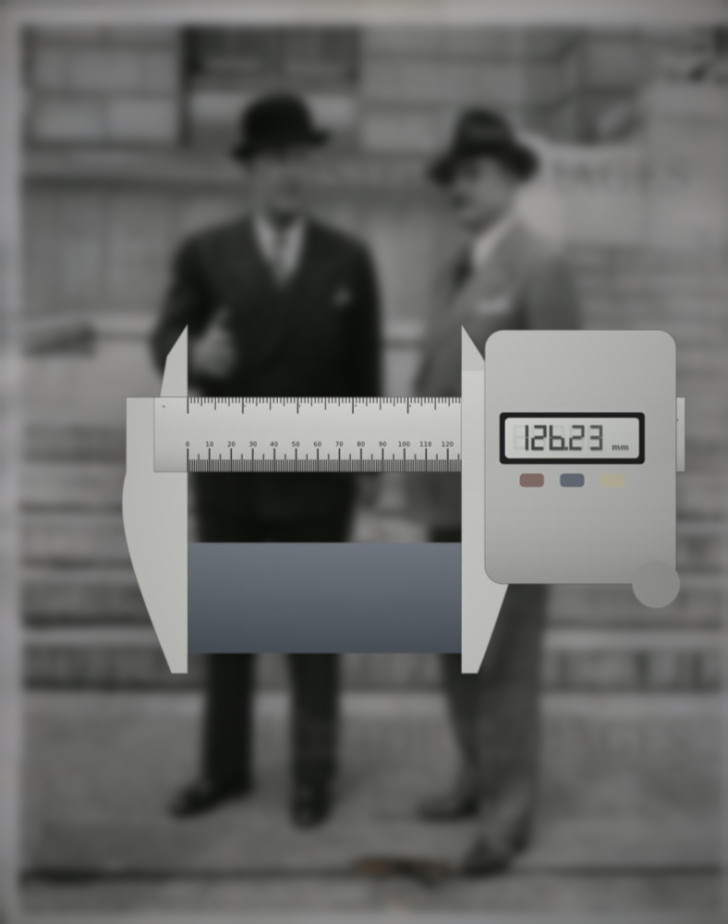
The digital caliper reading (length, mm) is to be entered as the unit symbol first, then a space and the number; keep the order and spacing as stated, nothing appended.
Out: mm 126.23
